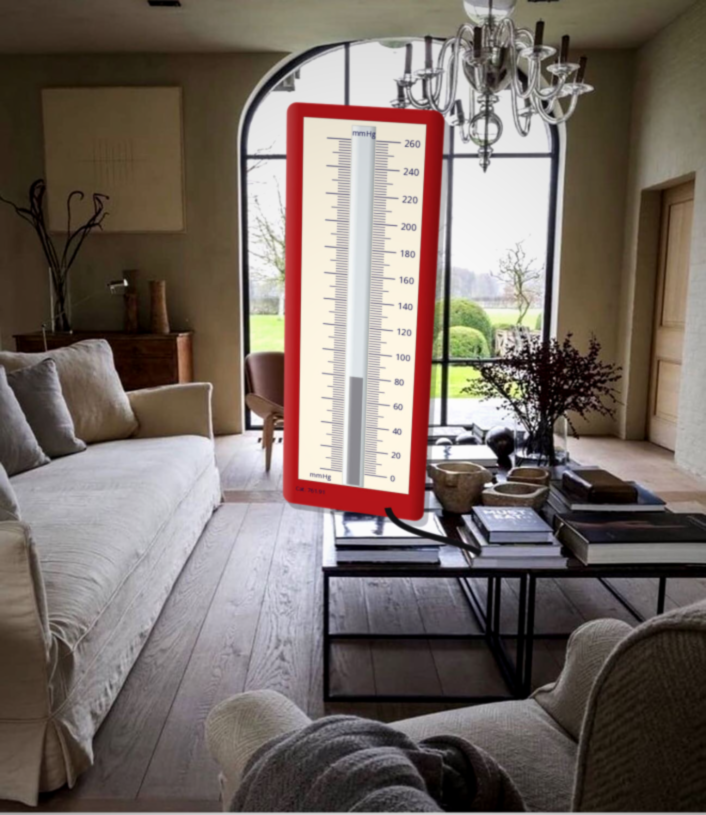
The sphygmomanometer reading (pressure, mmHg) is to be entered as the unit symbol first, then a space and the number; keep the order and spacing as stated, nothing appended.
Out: mmHg 80
